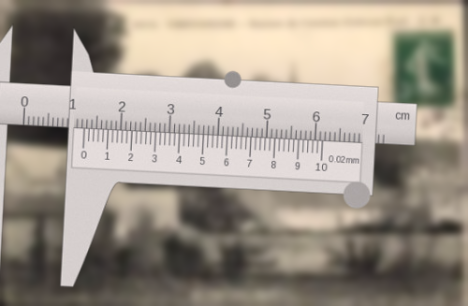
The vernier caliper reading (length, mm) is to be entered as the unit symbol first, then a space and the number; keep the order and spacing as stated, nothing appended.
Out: mm 12.5
